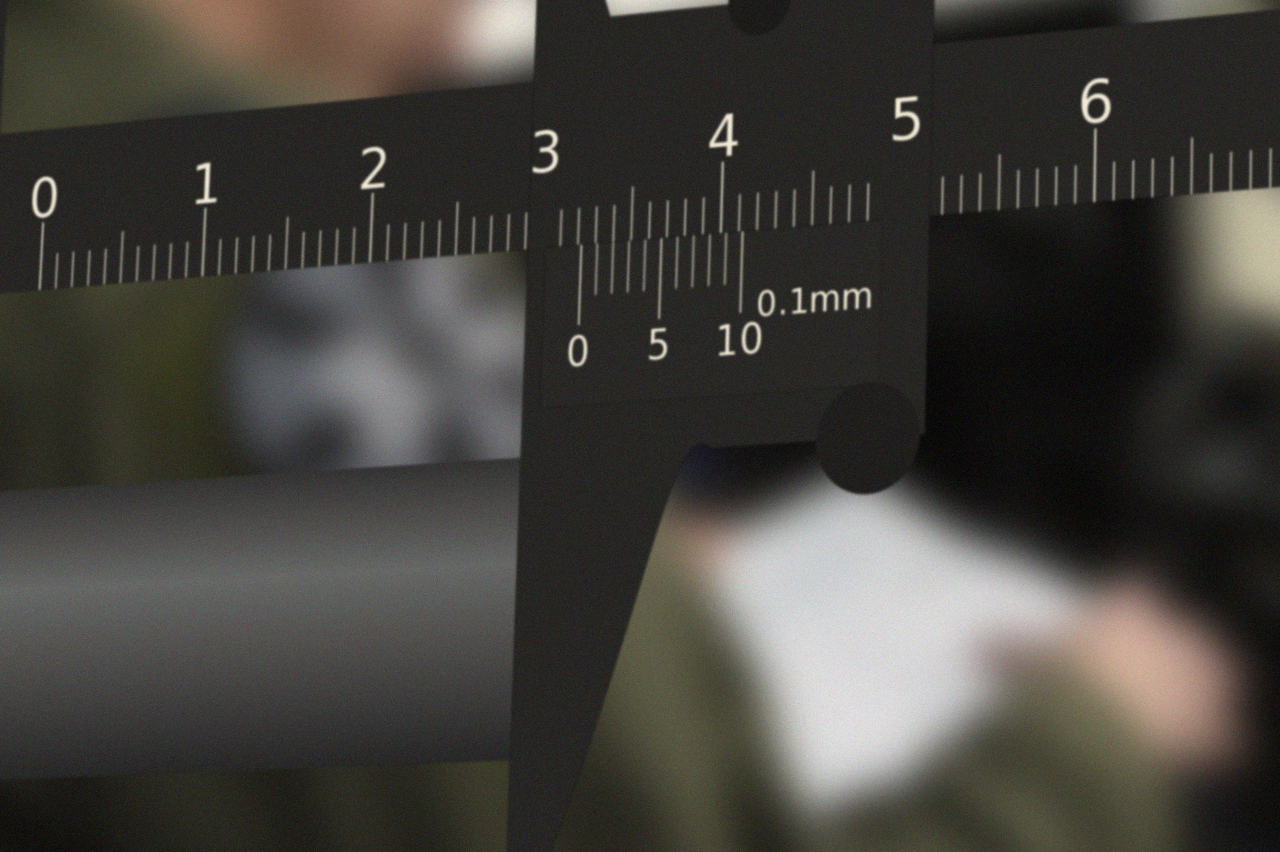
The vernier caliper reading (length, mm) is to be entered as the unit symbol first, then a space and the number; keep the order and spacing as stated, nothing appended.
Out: mm 32.2
